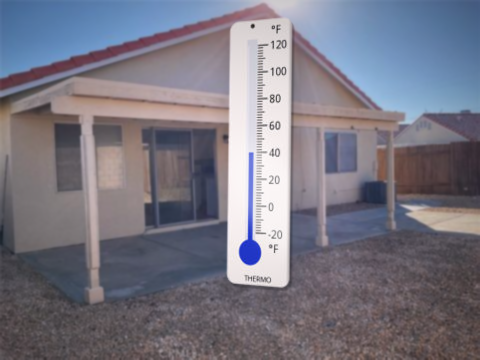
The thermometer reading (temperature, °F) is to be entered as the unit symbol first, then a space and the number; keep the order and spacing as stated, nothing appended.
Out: °F 40
